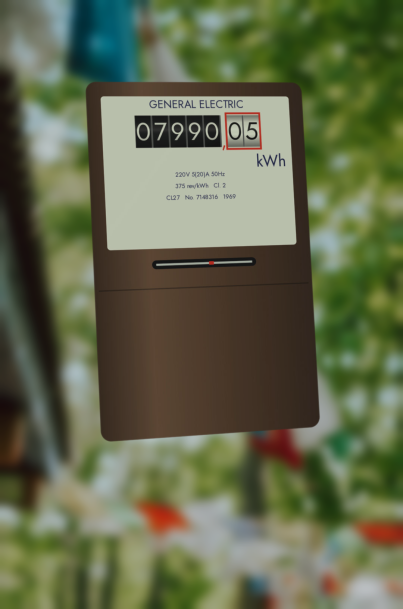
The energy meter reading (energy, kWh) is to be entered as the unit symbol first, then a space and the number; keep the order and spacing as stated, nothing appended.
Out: kWh 7990.05
